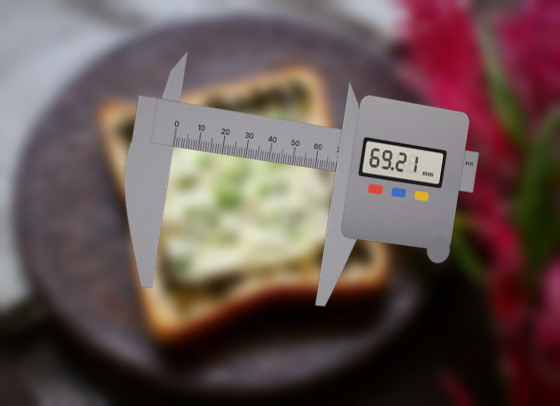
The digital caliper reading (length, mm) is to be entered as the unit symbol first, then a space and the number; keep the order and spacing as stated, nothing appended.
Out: mm 69.21
